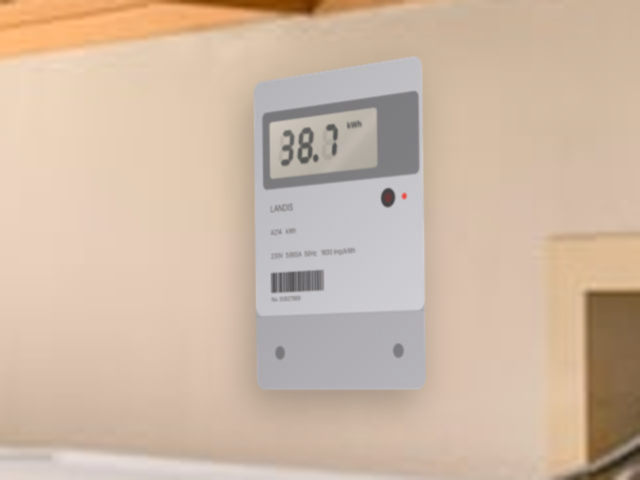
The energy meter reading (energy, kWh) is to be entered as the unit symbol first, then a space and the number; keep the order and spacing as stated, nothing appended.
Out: kWh 38.7
